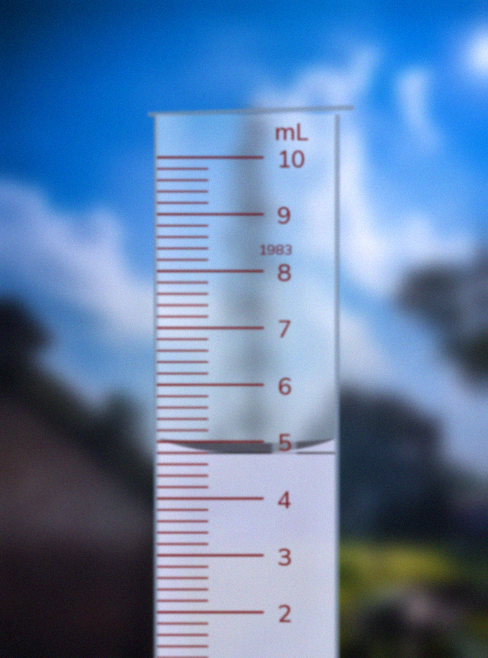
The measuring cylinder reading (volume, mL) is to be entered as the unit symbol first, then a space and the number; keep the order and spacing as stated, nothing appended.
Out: mL 4.8
